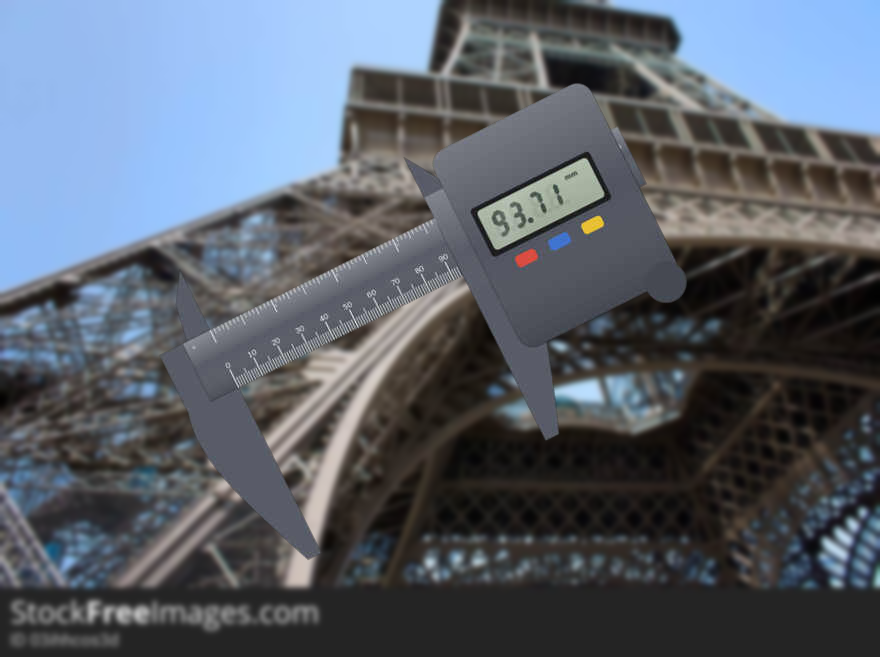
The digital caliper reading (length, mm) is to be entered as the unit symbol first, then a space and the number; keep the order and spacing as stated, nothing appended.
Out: mm 93.71
